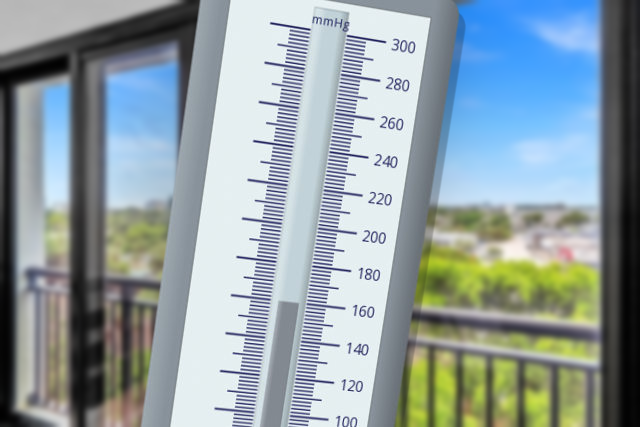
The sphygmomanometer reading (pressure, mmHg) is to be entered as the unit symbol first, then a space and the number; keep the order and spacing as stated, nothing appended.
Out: mmHg 160
